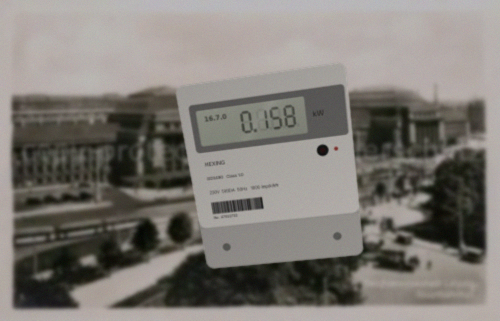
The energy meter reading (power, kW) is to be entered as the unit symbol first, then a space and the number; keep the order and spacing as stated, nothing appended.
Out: kW 0.158
